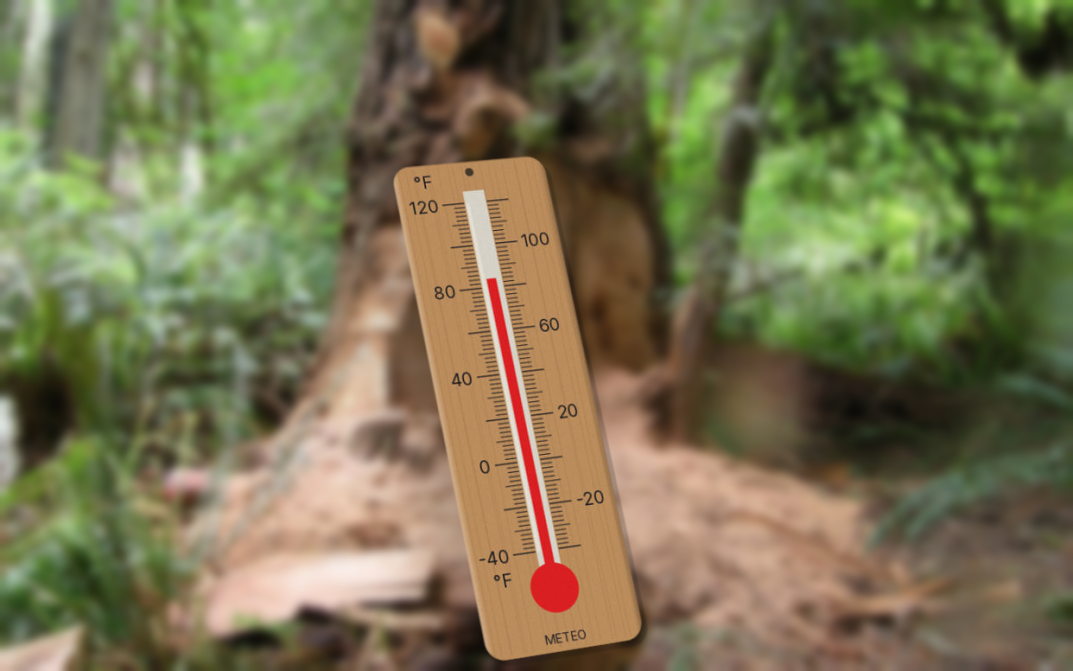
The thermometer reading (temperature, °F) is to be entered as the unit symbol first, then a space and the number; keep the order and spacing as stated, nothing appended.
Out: °F 84
